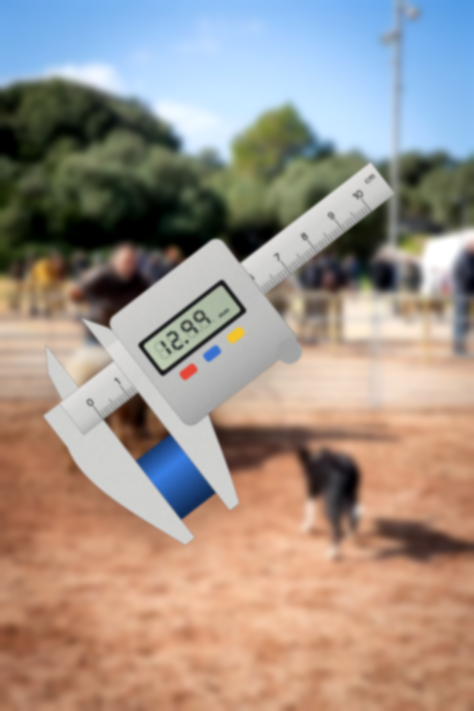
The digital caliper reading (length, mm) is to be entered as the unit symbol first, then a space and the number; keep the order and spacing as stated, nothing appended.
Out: mm 12.99
